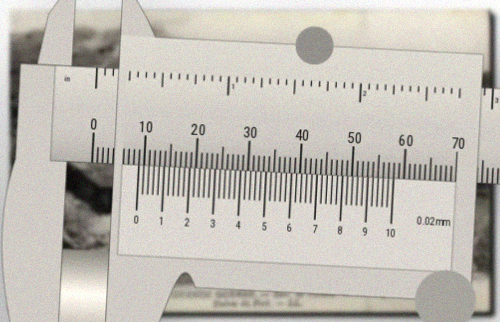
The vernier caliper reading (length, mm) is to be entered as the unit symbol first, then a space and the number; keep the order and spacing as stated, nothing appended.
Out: mm 9.0
